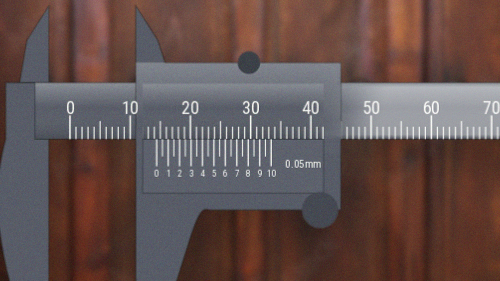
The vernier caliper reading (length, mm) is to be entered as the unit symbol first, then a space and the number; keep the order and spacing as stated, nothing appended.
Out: mm 14.4
